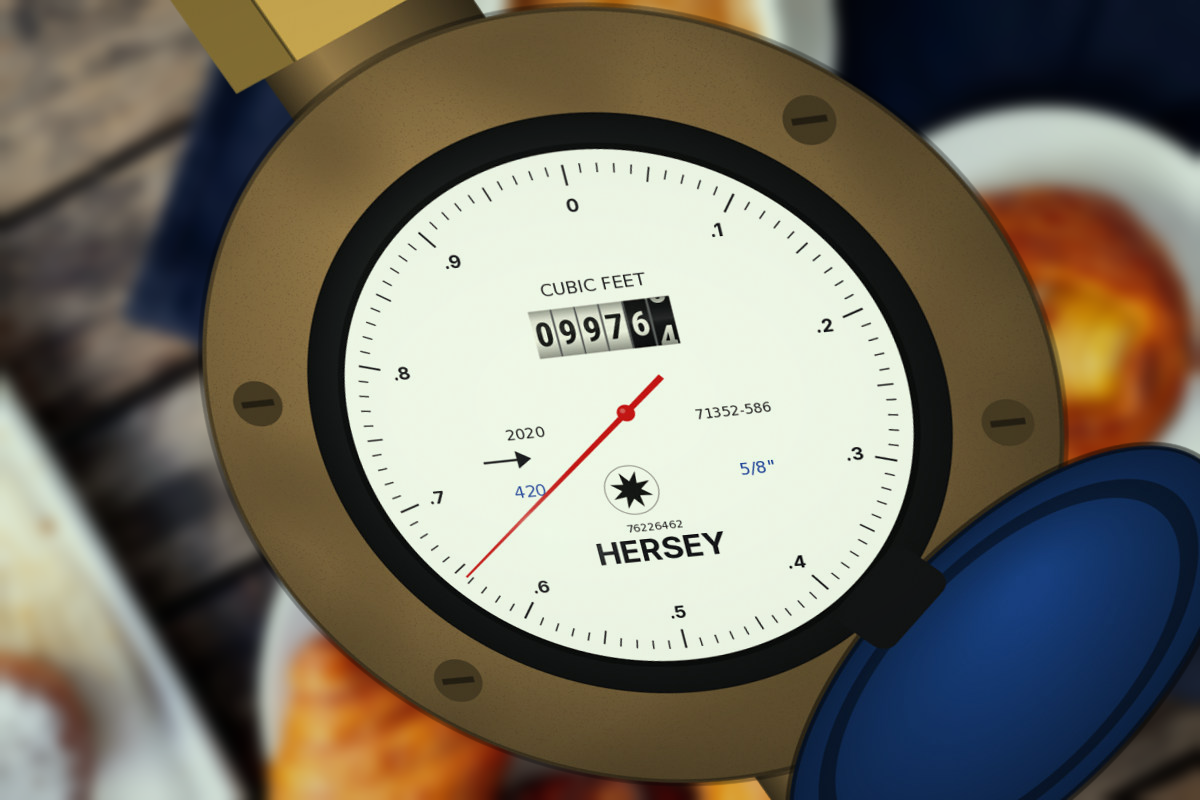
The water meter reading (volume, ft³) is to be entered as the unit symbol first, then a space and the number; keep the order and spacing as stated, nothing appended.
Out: ft³ 99763.64
